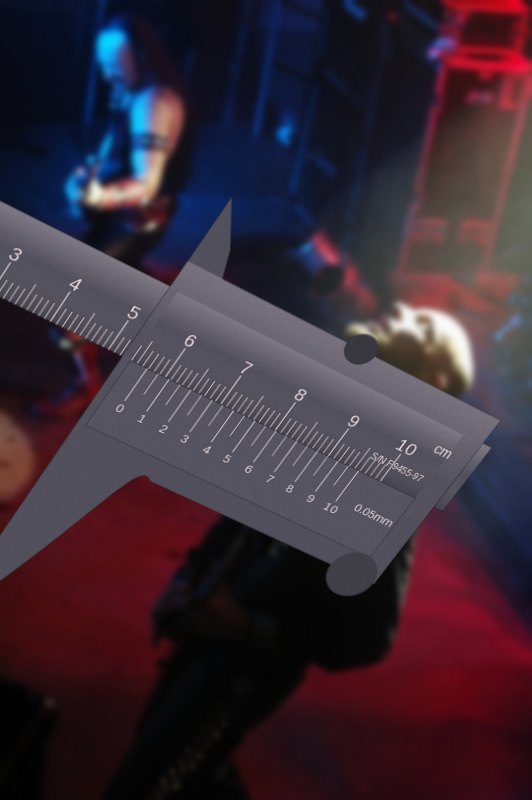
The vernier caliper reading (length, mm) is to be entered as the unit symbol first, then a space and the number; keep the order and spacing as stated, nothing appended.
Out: mm 56.8
